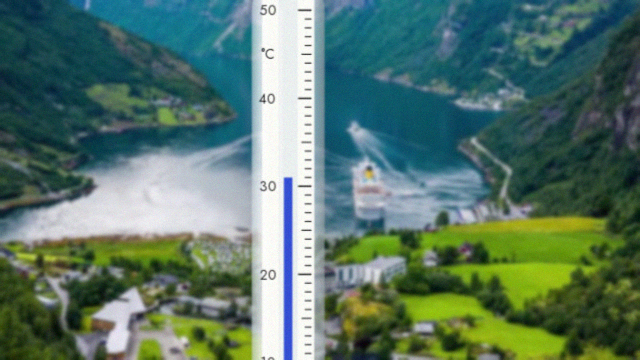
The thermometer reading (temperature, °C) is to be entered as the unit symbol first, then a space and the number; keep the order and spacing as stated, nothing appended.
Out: °C 31
